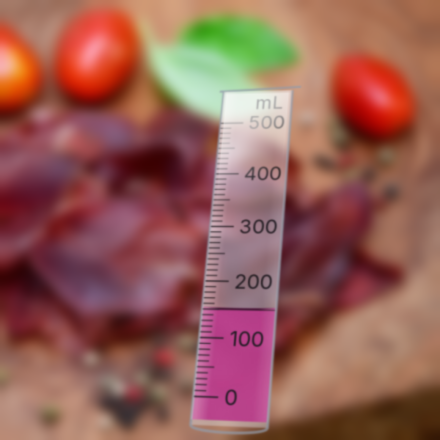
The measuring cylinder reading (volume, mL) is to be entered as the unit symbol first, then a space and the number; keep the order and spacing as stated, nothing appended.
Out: mL 150
